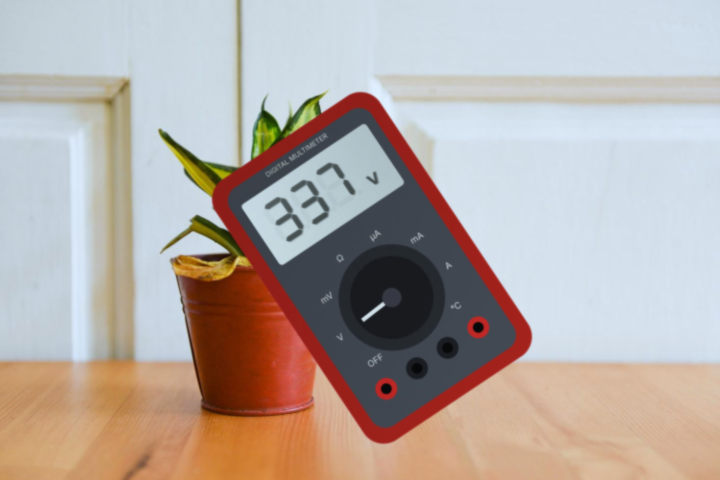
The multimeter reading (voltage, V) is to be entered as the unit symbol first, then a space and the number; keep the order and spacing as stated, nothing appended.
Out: V 337
